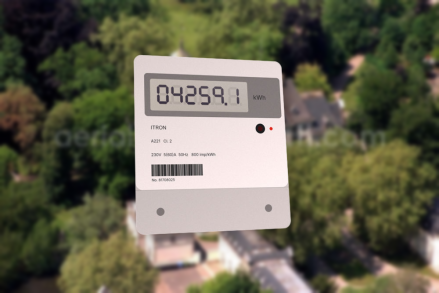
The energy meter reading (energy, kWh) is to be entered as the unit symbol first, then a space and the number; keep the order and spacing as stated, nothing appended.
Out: kWh 4259.1
